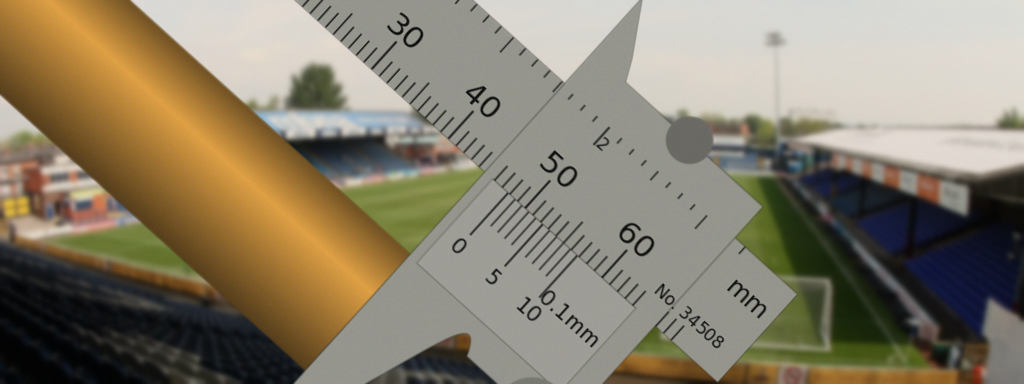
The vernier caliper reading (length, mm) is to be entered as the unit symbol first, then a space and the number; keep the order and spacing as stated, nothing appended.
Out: mm 47.8
